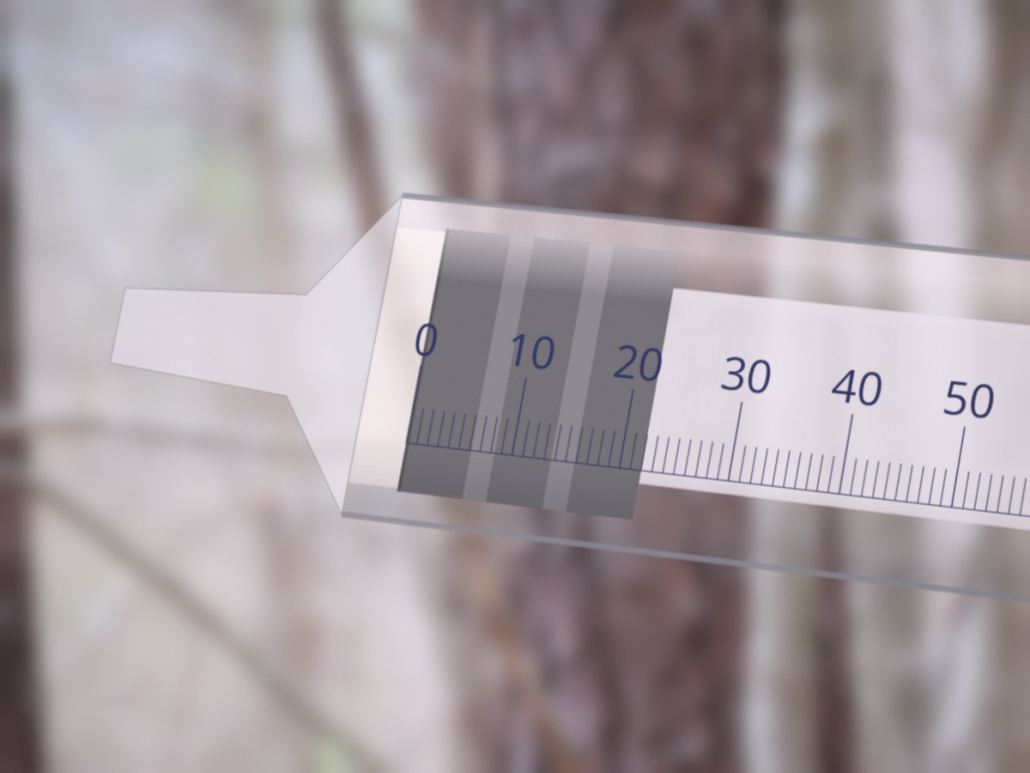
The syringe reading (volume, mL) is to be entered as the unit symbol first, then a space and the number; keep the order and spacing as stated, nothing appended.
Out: mL 0
